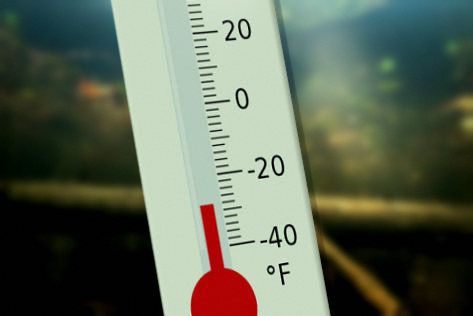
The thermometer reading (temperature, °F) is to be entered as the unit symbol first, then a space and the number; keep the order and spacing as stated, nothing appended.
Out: °F -28
